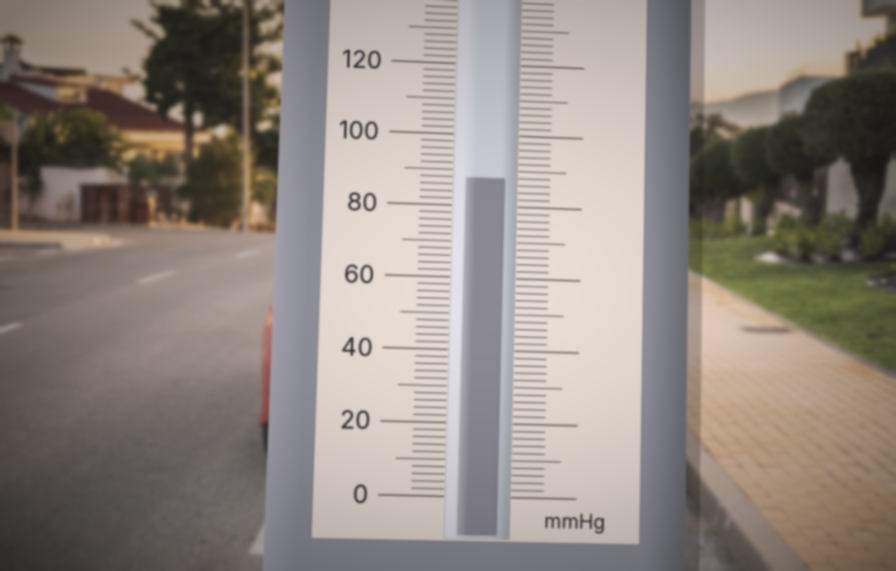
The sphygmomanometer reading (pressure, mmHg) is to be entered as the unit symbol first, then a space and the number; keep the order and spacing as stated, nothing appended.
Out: mmHg 88
